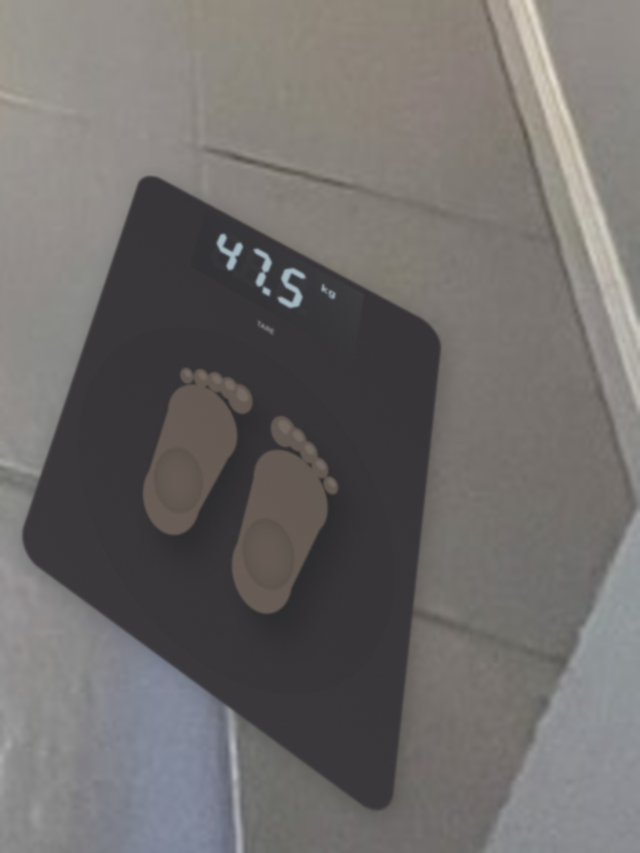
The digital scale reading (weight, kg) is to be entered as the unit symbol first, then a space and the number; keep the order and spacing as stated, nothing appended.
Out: kg 47.5
